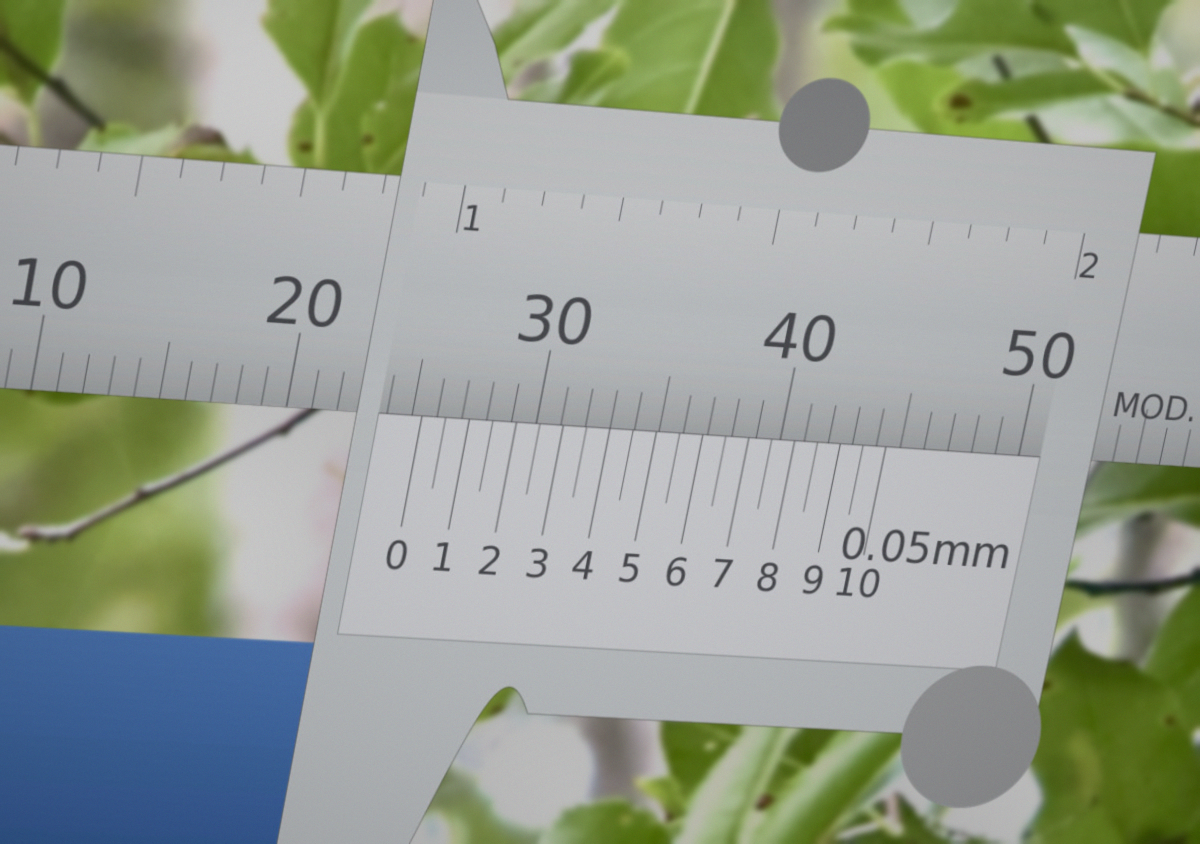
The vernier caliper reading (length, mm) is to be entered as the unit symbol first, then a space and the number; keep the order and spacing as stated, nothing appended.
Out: mm 25.4
